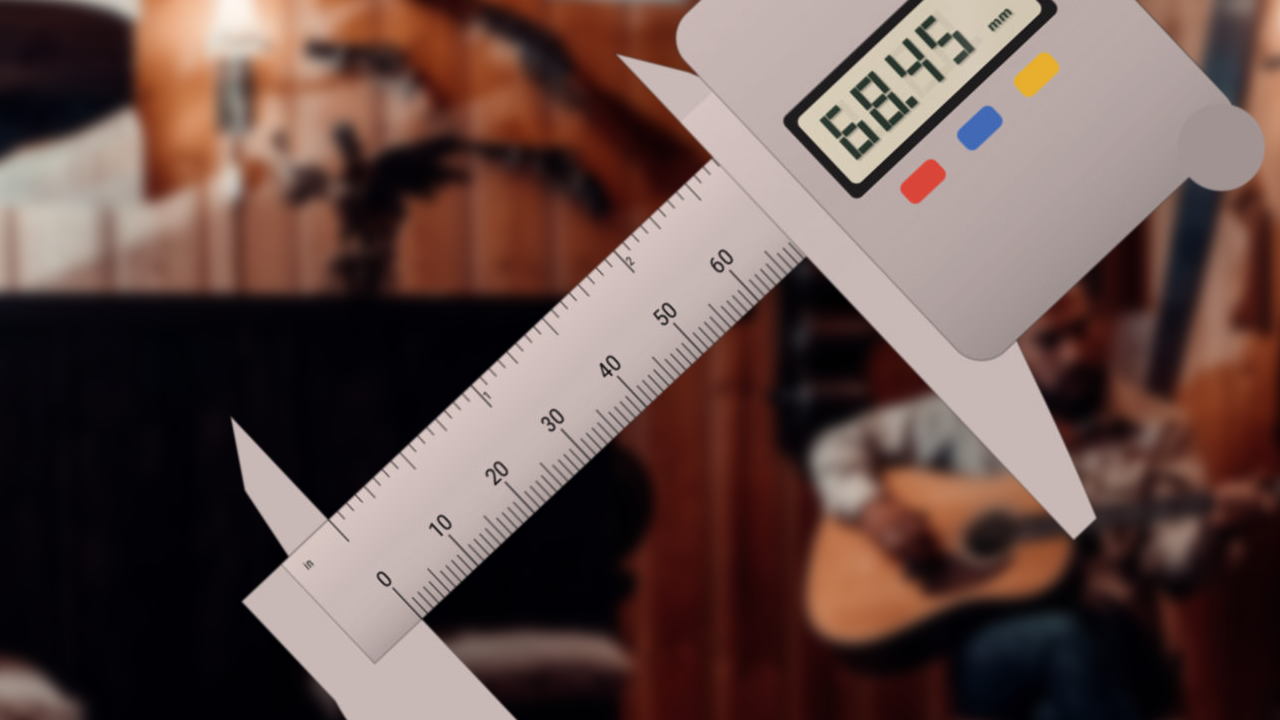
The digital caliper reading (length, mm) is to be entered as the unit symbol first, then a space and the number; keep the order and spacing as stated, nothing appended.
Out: mm 68.45
